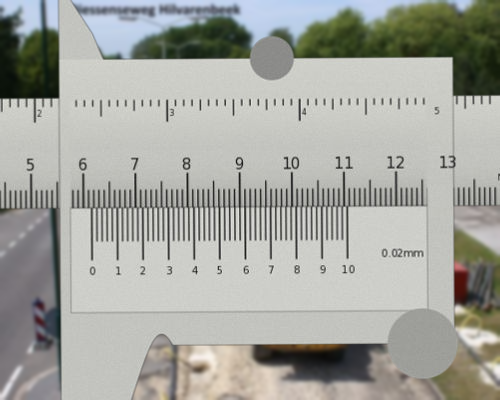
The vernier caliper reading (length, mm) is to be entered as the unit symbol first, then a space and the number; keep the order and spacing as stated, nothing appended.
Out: mm 61.6
